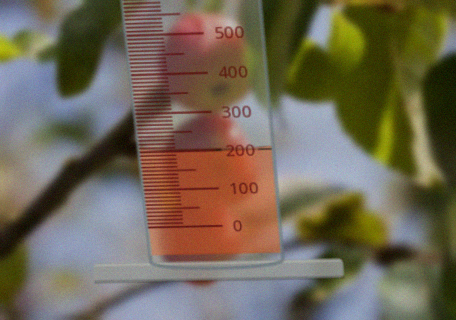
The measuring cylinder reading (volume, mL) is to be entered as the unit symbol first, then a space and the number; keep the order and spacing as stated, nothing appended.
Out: mL 200
